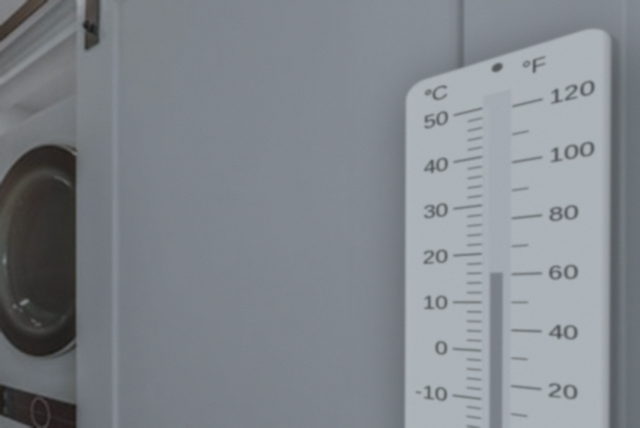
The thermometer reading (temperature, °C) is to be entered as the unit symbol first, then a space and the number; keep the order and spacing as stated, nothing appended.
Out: °C 16
